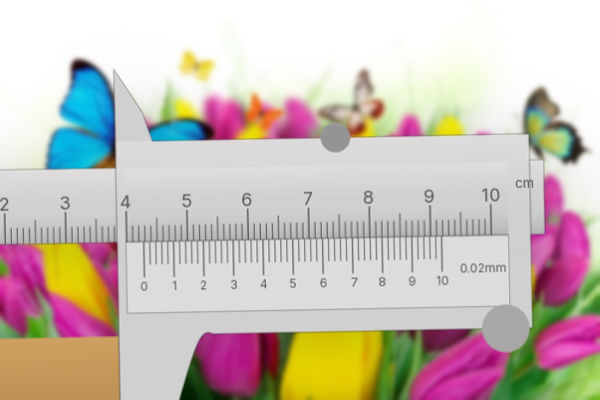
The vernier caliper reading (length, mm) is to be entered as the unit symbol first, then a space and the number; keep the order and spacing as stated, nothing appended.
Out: mm 42.8
